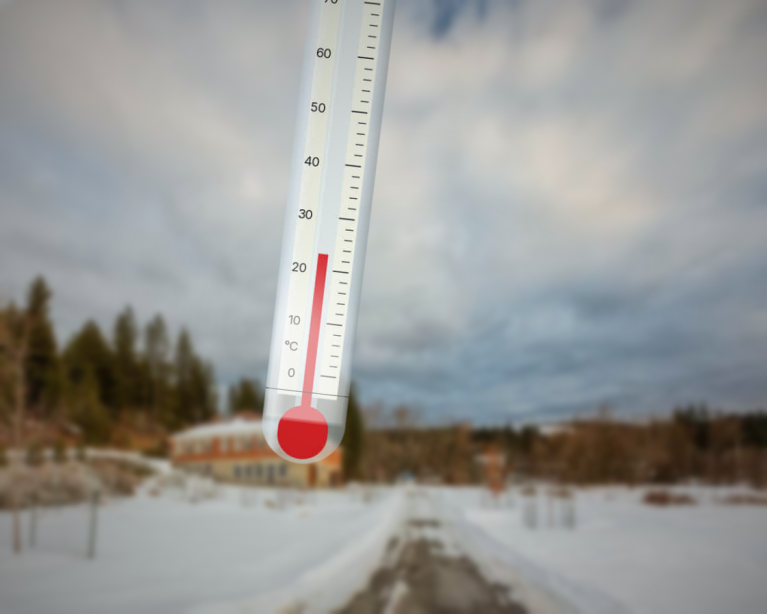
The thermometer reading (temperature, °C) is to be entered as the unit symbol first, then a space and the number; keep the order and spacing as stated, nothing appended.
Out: °C 23
